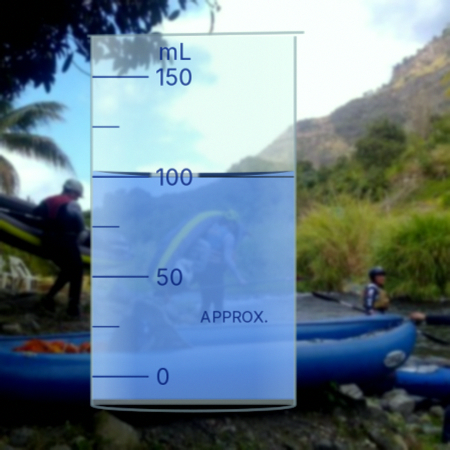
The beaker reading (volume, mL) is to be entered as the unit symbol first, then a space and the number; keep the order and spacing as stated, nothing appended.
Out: mL 100
